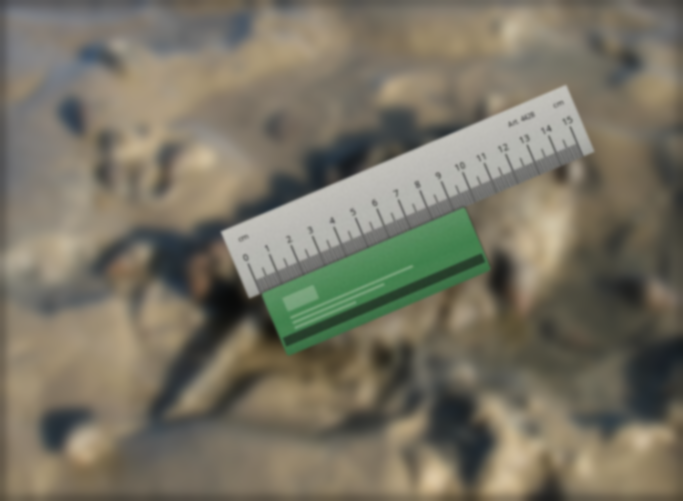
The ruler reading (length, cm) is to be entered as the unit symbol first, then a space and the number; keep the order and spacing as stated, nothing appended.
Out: cm 9.5
